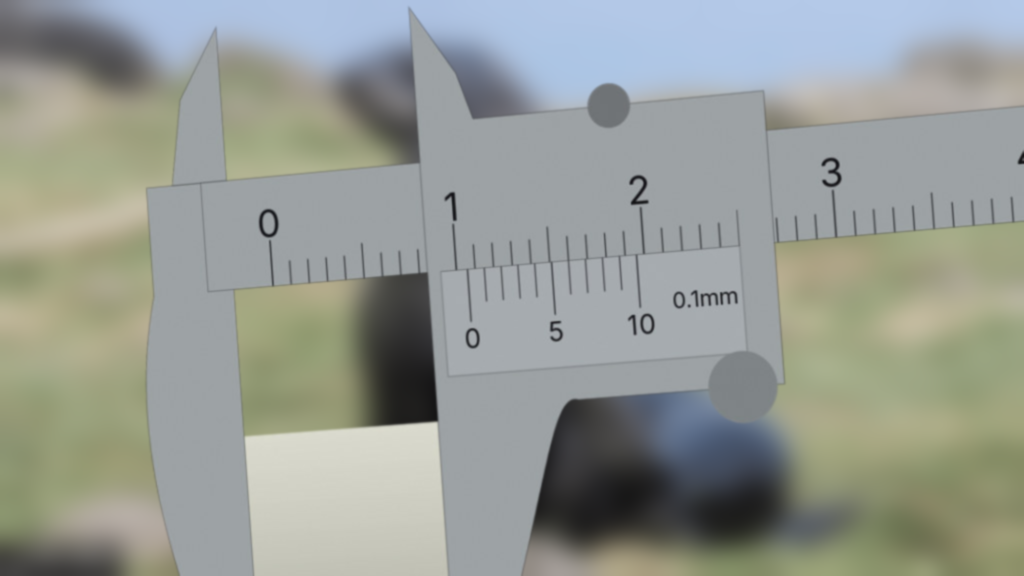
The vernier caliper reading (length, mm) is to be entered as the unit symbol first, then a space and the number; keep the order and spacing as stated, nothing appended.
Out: mm 10.6
